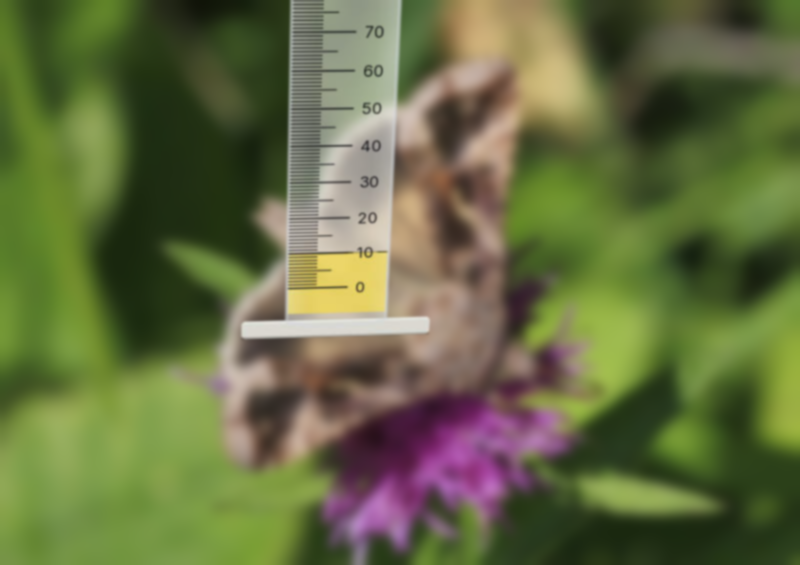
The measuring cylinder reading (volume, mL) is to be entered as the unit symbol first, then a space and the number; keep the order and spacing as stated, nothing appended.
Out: mL 10
